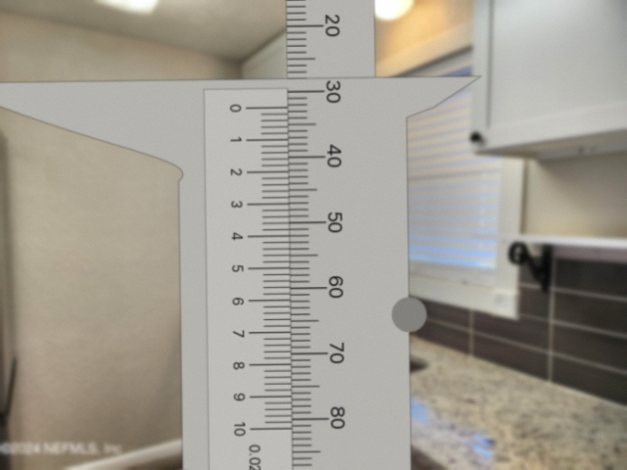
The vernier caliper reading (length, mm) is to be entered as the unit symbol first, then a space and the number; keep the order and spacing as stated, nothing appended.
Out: mm 32.4
